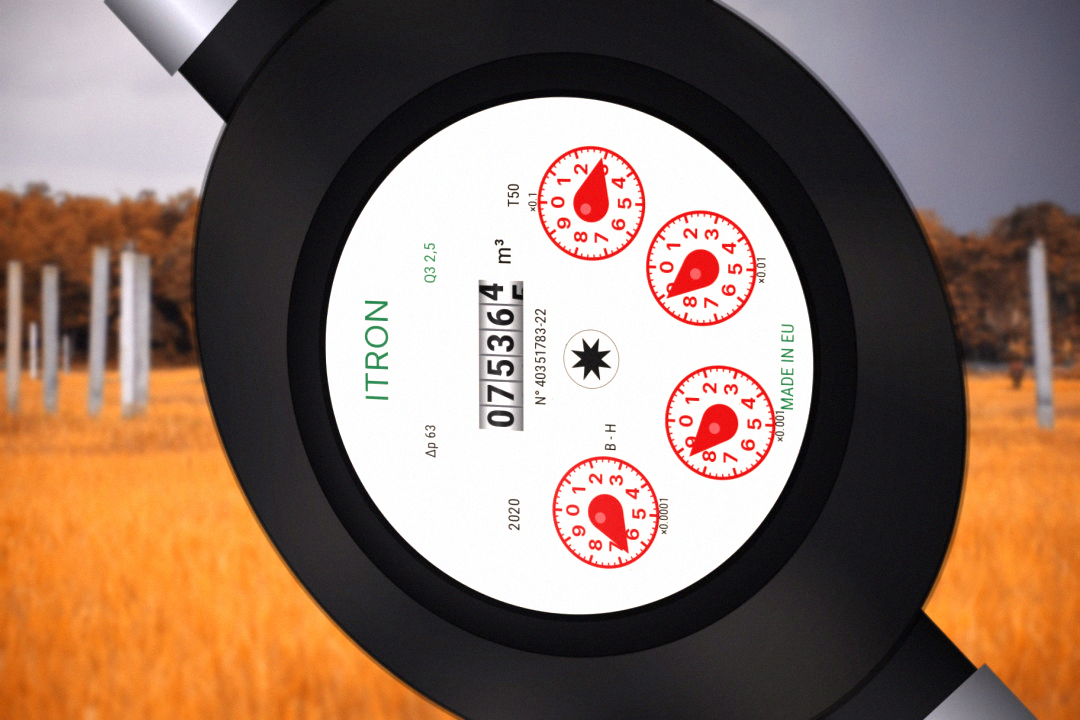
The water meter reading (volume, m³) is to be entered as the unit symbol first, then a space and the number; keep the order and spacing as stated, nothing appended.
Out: m³ 75364.2886
